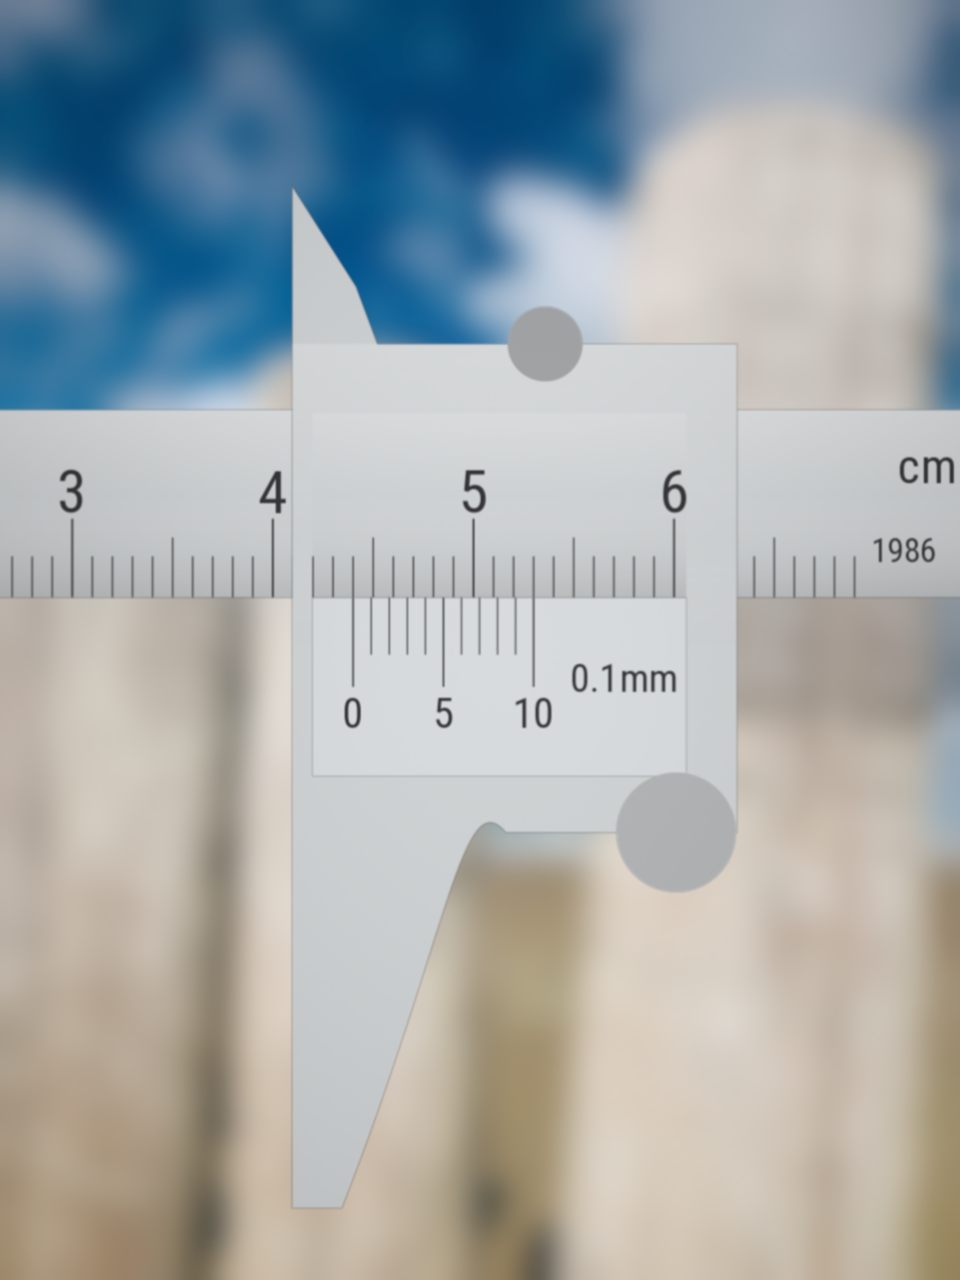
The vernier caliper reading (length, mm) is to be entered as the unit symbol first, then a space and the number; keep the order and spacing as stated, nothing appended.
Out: mm 44.0
